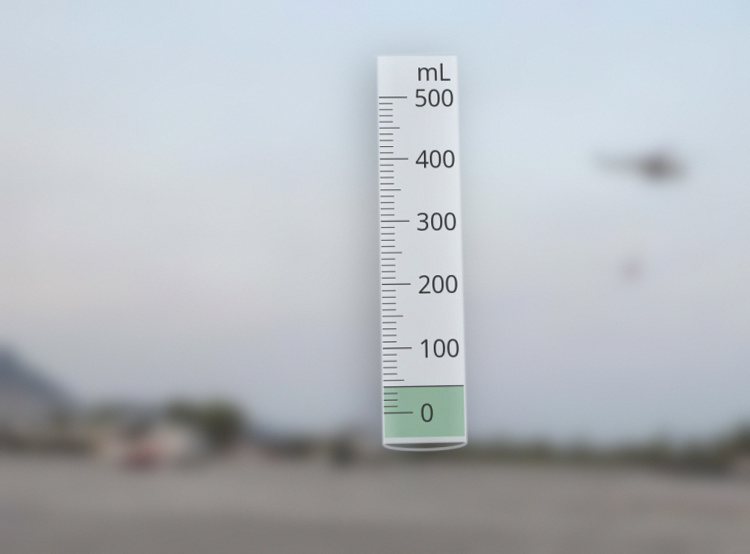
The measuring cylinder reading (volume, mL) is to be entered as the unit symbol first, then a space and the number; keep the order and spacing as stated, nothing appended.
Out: mL 40
